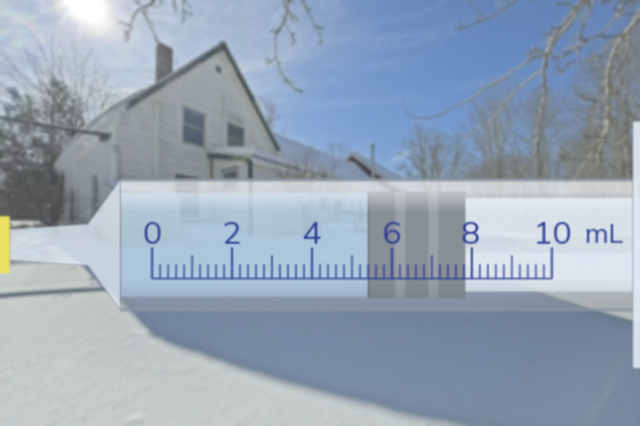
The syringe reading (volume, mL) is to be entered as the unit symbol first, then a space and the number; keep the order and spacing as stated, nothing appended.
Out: mL 5.4
